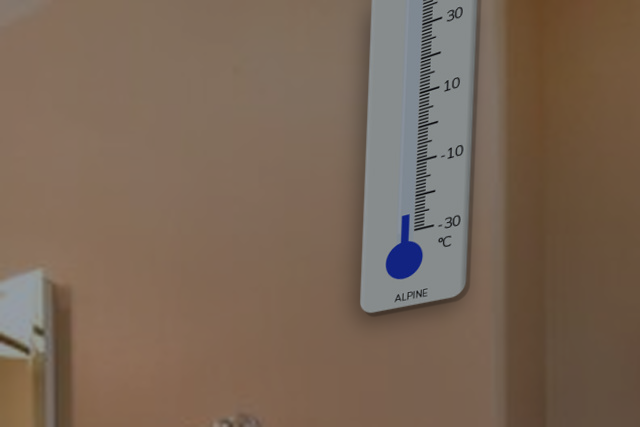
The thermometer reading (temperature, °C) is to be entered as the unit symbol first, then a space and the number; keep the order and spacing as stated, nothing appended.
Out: °C -25
